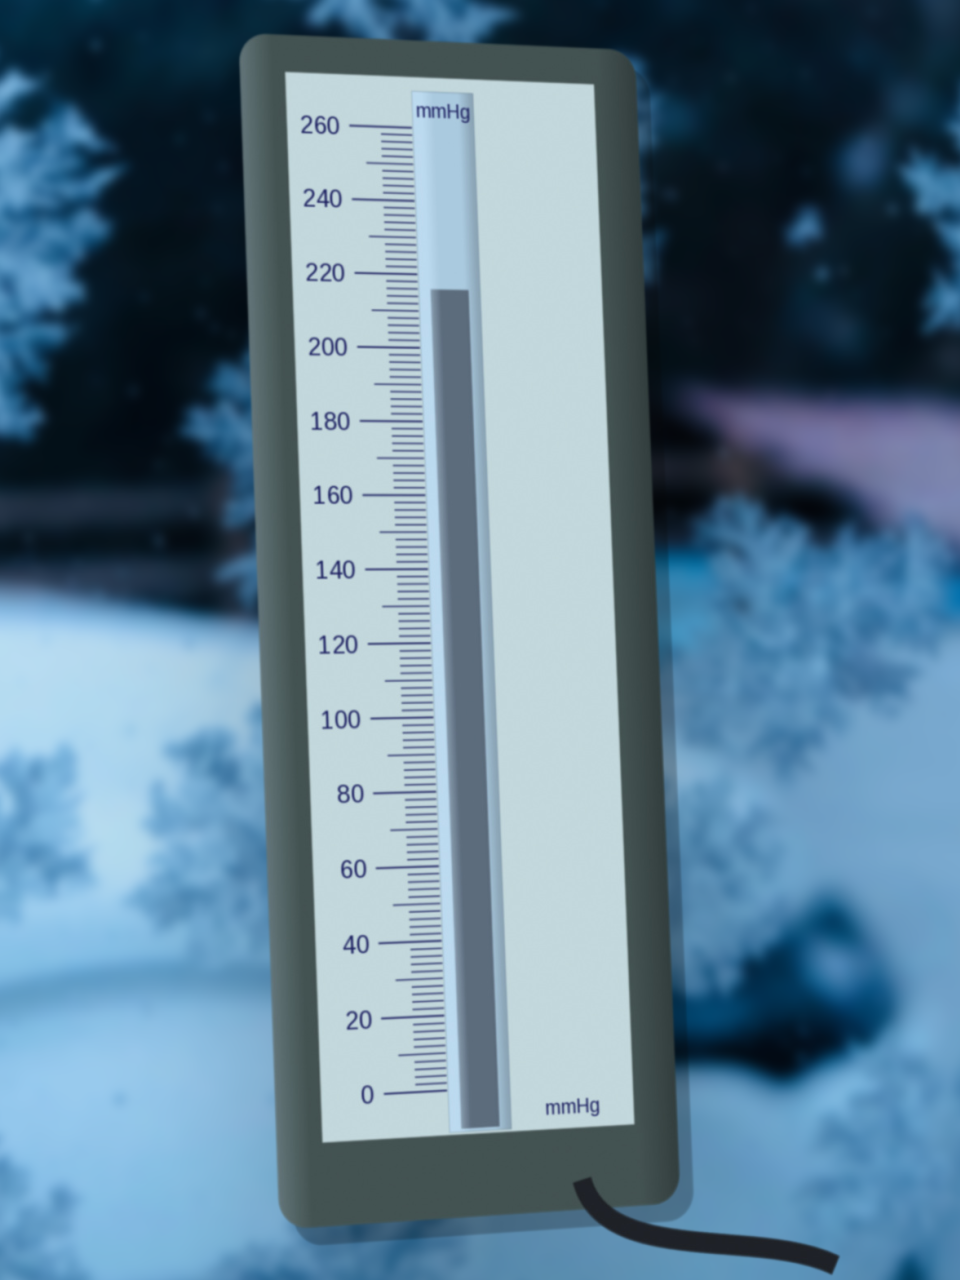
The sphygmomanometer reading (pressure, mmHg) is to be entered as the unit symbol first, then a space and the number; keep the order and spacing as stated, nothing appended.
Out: mmHg 216
